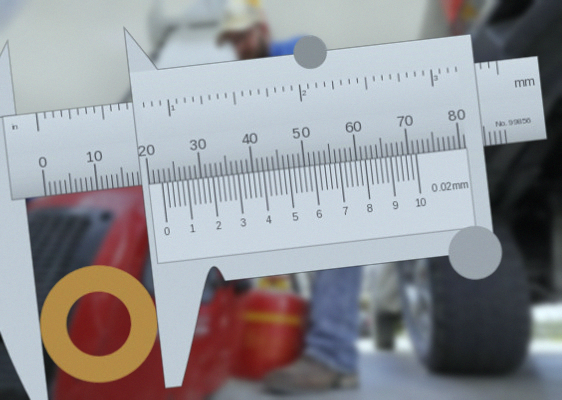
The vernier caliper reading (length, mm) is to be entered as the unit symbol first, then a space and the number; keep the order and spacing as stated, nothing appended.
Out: mm 22.5
